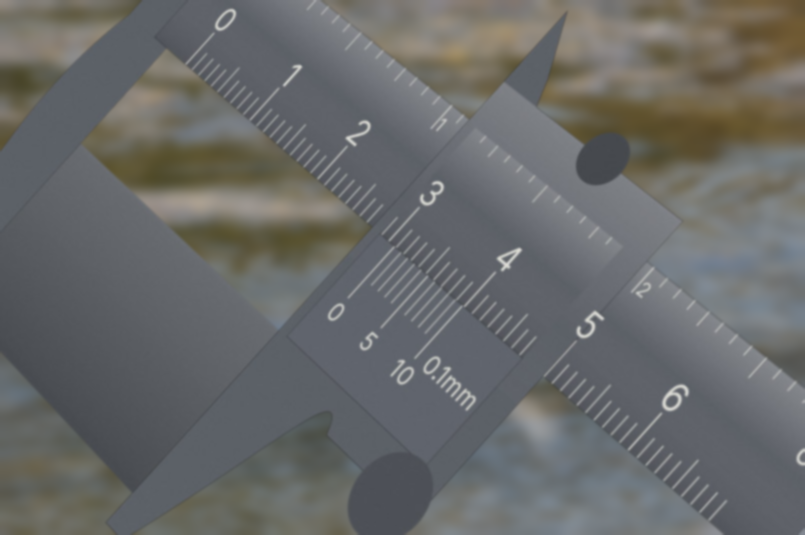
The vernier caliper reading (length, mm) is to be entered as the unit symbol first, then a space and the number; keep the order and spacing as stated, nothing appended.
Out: mm 30.8
